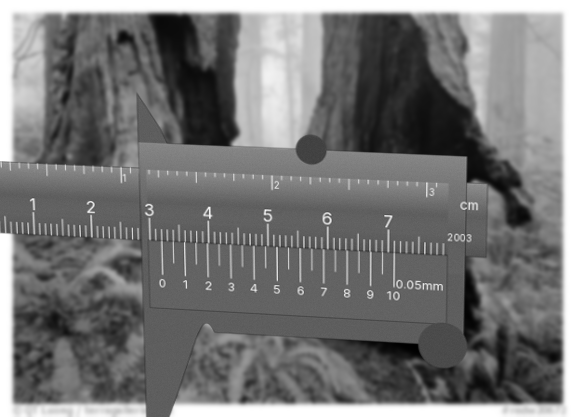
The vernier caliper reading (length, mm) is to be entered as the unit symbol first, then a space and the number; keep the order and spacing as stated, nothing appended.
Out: mm 32.0
